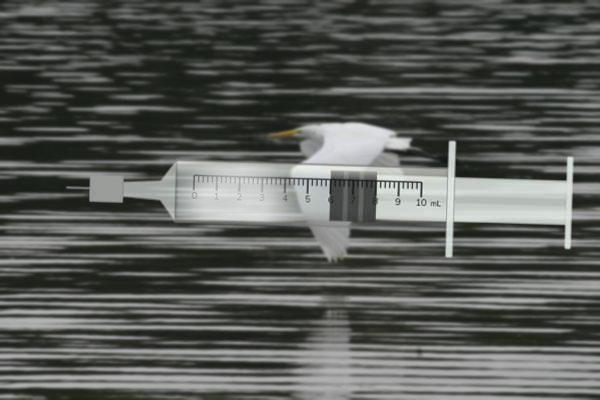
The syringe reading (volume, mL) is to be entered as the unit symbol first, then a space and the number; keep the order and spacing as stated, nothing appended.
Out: mL 6
